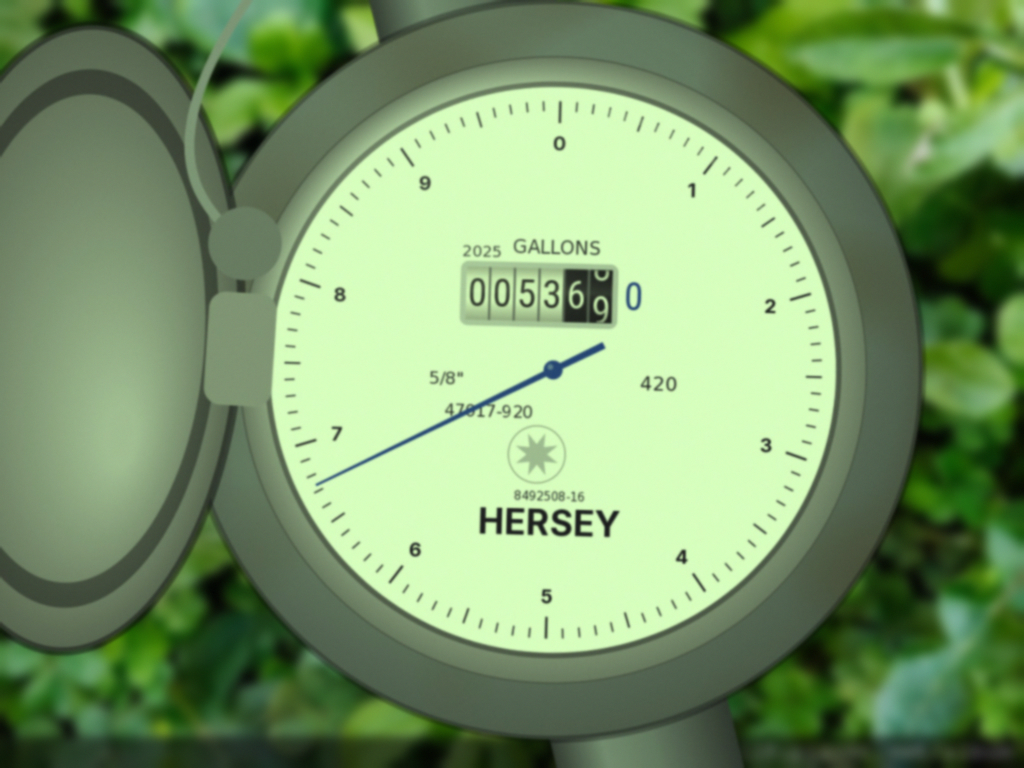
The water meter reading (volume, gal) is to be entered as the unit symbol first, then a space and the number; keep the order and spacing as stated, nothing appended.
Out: gal 53686.7
